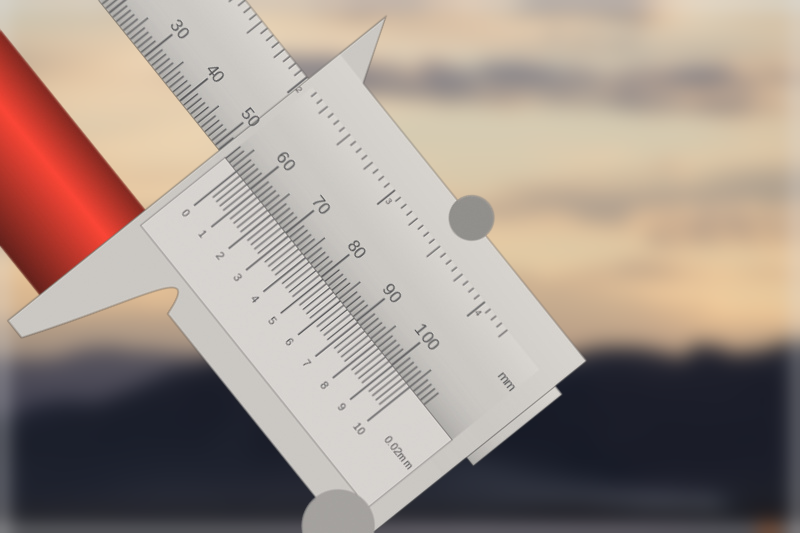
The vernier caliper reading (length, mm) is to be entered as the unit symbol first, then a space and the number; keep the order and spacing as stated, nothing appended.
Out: mm 56.0
